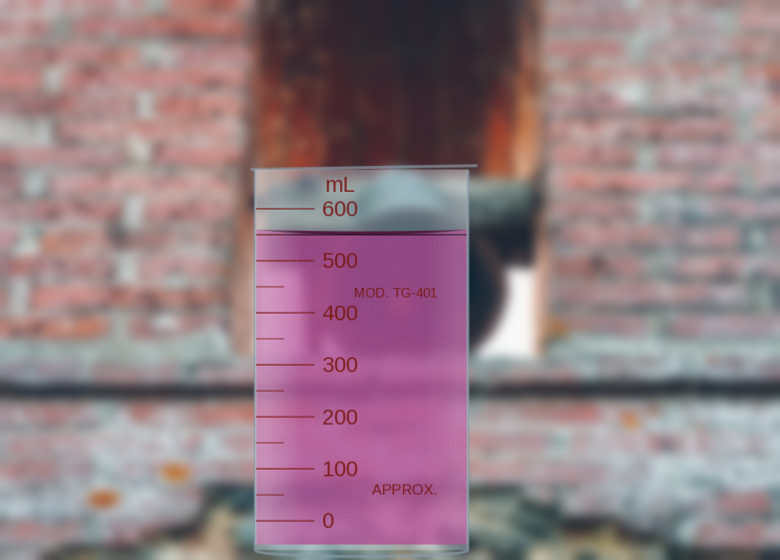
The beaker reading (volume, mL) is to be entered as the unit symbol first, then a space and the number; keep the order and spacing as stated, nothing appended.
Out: mL 550
